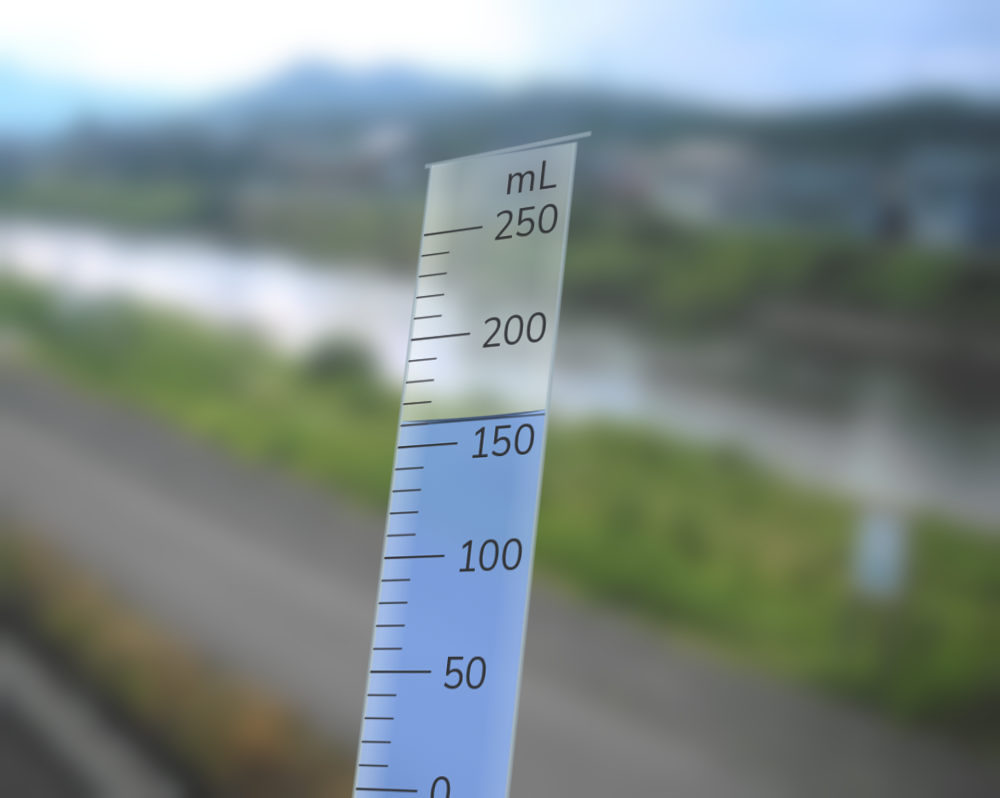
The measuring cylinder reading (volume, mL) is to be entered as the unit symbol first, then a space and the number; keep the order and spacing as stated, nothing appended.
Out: mL 160
